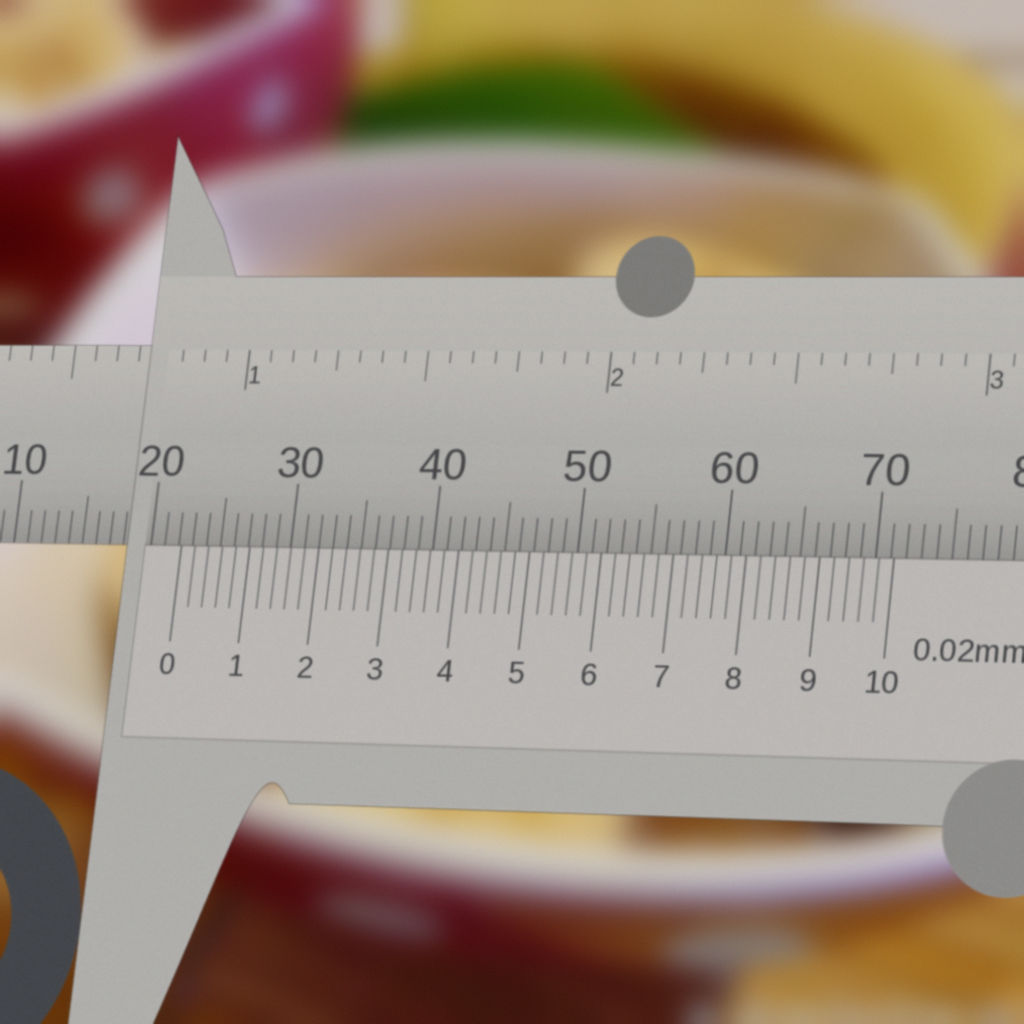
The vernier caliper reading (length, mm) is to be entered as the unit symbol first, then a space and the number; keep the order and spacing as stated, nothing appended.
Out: mm 22.2
